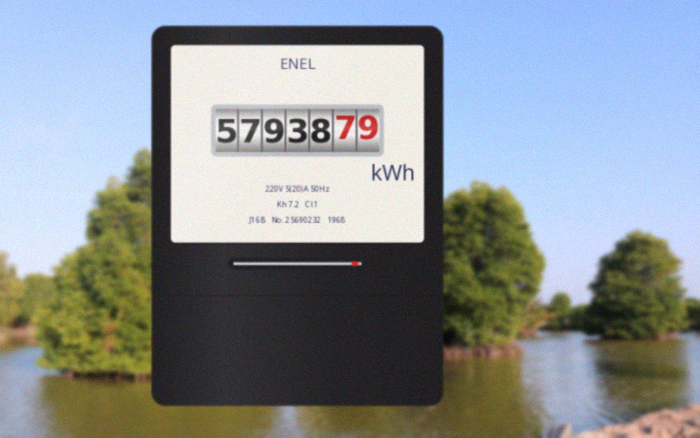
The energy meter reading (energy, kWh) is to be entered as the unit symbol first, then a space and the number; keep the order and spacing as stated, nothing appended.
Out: kWh 57938.79
